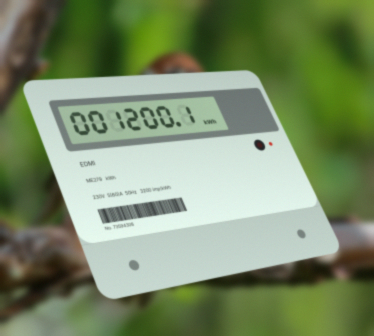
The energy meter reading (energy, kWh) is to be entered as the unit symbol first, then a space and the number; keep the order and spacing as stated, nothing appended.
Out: kWh 1200.1
